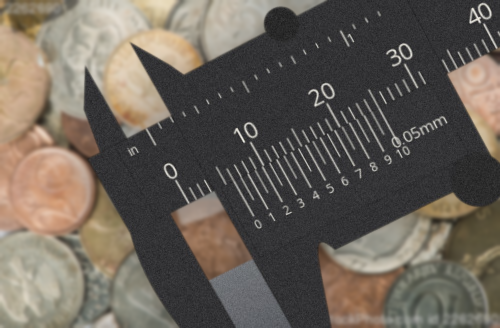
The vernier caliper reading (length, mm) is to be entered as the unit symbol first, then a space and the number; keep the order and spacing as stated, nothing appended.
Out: mm 6.0
